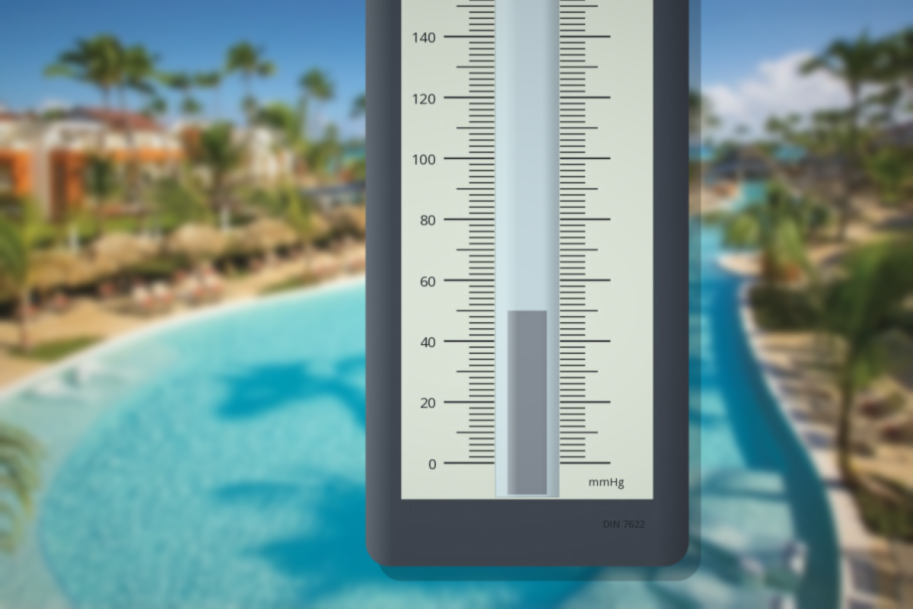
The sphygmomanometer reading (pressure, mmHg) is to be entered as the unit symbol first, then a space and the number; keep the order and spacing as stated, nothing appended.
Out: mmHg 50
